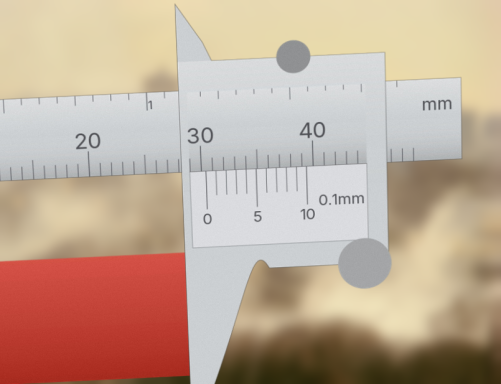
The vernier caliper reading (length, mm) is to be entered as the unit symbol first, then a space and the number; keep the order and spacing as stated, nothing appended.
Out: mm 30.4
